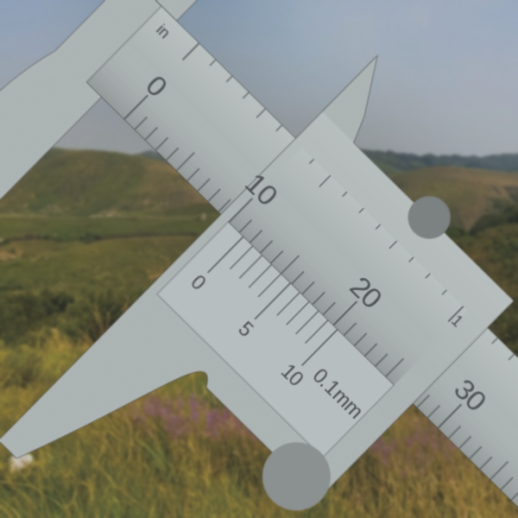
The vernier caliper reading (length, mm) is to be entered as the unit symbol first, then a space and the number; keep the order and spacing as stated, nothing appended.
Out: mm 11.4
